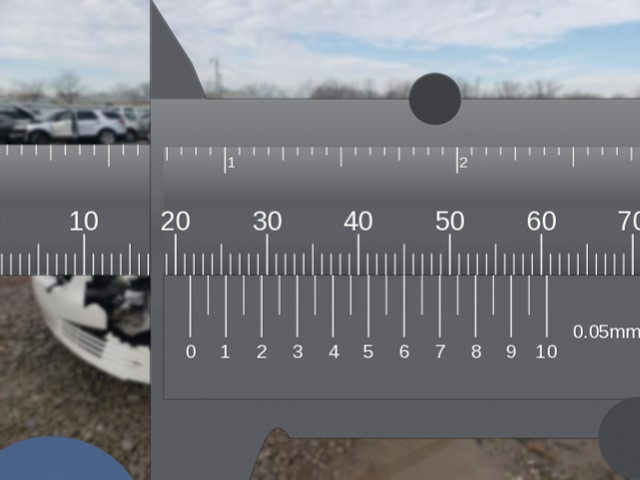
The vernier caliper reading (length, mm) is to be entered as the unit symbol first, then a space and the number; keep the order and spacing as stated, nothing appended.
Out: mm 21.6
